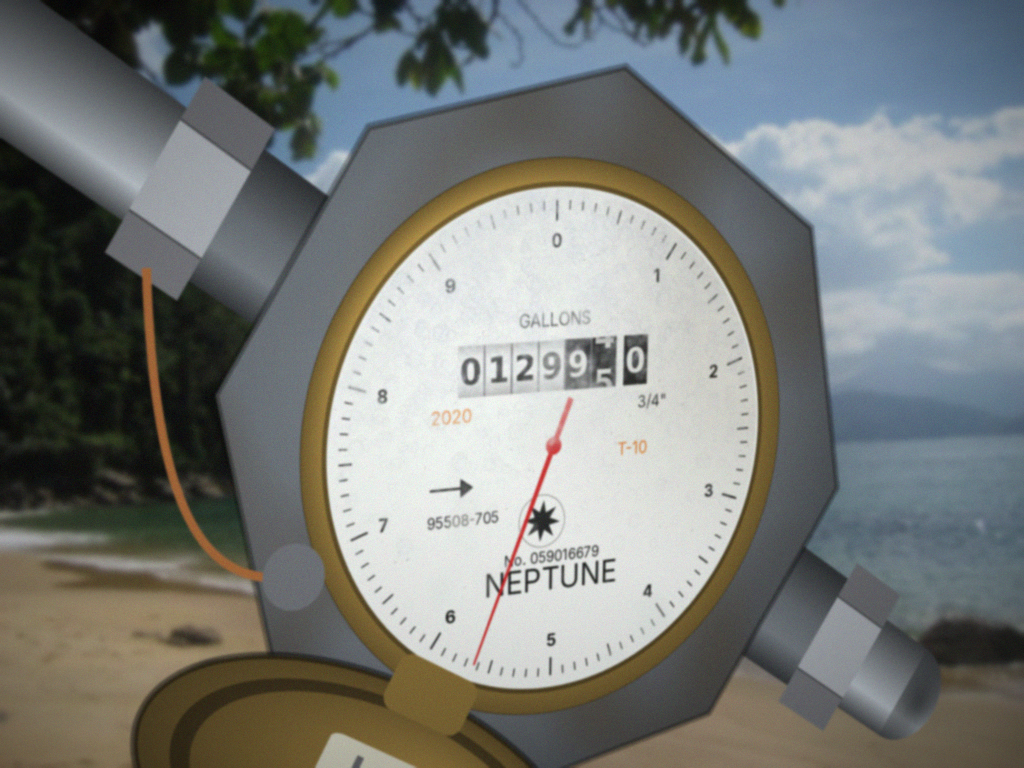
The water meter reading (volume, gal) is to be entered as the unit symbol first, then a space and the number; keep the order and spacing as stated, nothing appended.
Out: gal 129945.6
